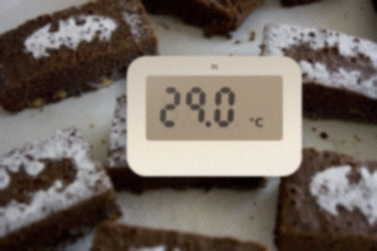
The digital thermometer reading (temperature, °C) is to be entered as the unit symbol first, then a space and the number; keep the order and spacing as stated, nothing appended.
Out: °C 29.0
